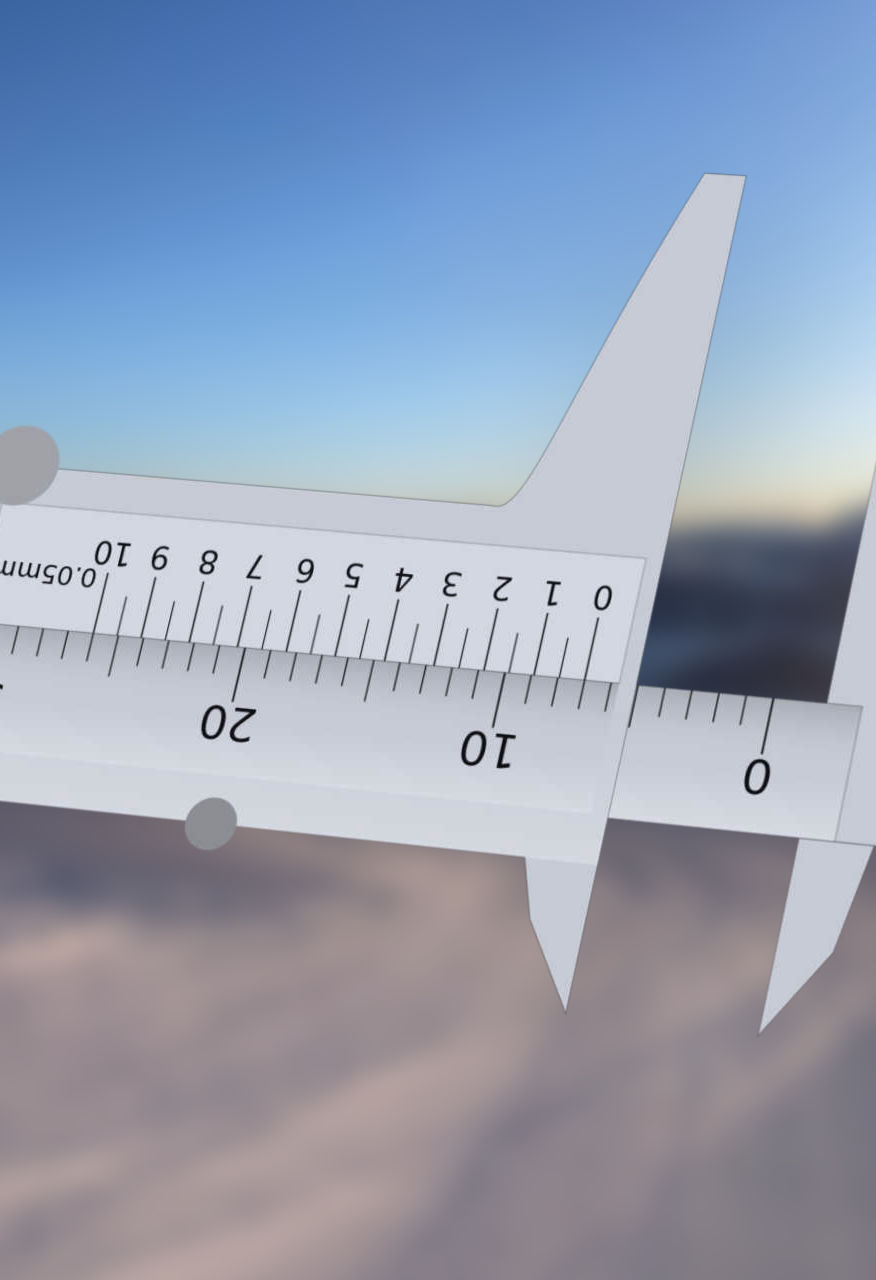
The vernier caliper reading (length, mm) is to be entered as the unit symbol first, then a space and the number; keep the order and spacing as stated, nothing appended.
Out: mm 7.0
